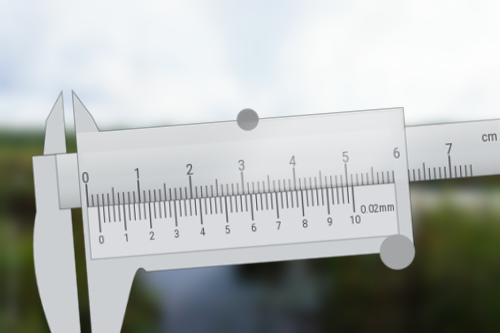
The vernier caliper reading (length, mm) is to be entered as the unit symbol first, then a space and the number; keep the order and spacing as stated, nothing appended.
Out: mm 2.0
